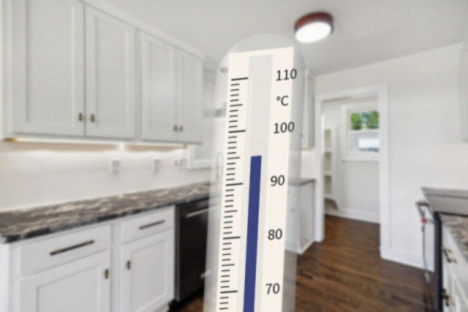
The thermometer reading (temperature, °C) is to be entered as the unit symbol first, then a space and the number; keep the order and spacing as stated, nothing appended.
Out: °C 95
